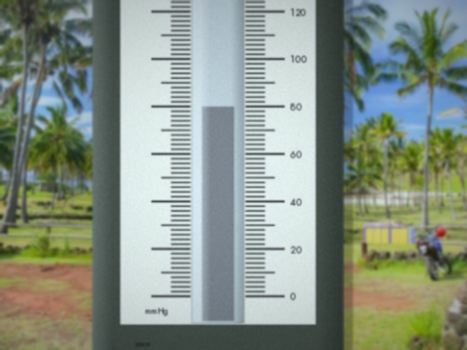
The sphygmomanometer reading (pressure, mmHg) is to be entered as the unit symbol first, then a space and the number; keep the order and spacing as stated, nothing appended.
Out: mmHg 80
